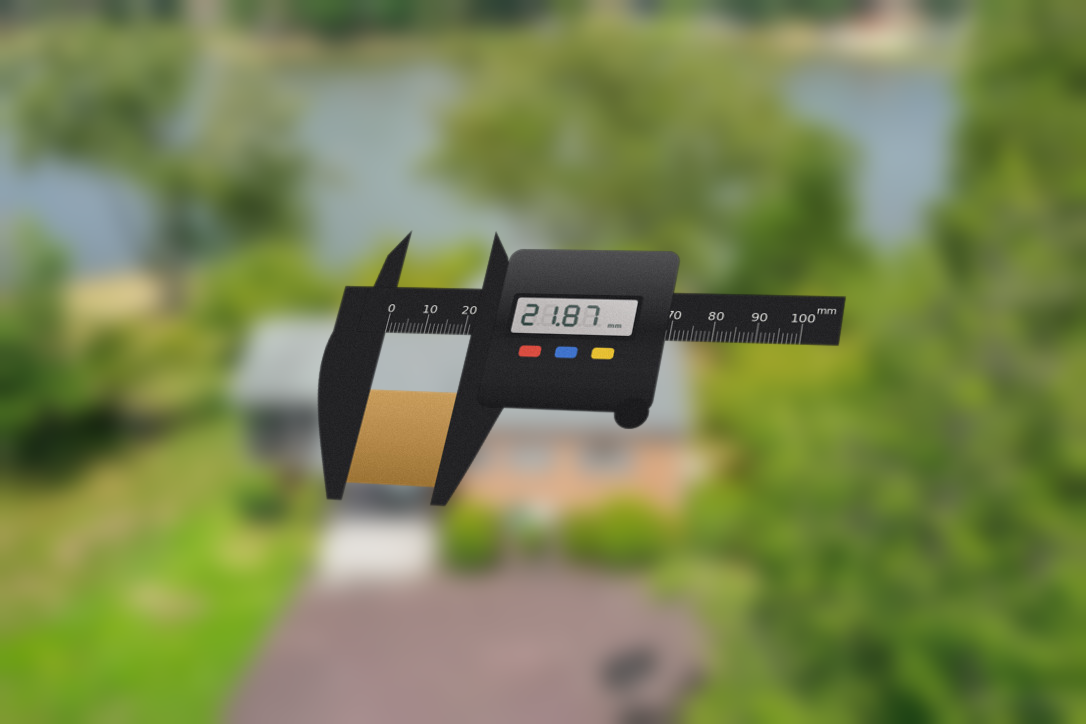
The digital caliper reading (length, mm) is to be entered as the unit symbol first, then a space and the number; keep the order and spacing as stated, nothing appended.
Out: mm 21.87
